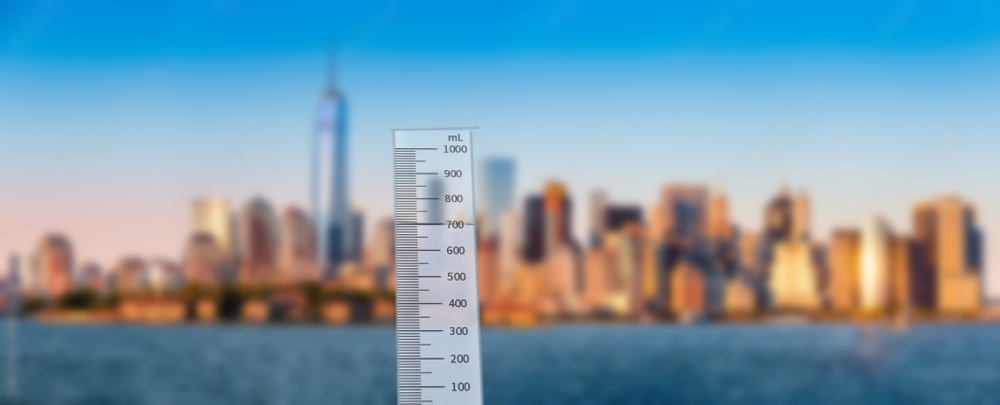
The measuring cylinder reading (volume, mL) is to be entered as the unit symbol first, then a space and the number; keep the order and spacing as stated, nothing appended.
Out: mL 700
